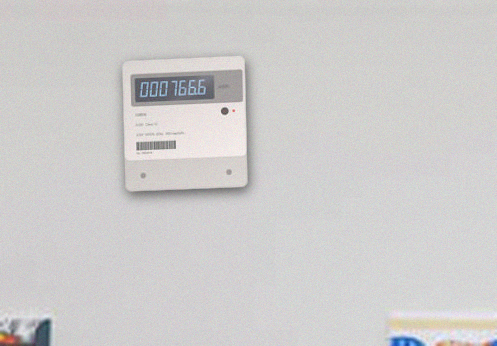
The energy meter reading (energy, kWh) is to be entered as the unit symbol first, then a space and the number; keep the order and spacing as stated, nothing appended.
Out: kWh 766.6
